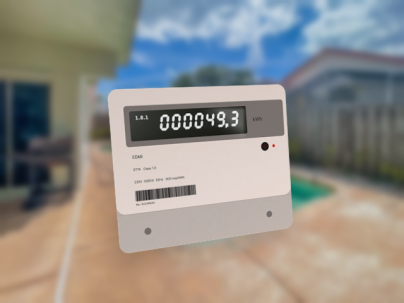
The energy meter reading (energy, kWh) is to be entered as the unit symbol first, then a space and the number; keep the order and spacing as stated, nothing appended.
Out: kWh 49.3
